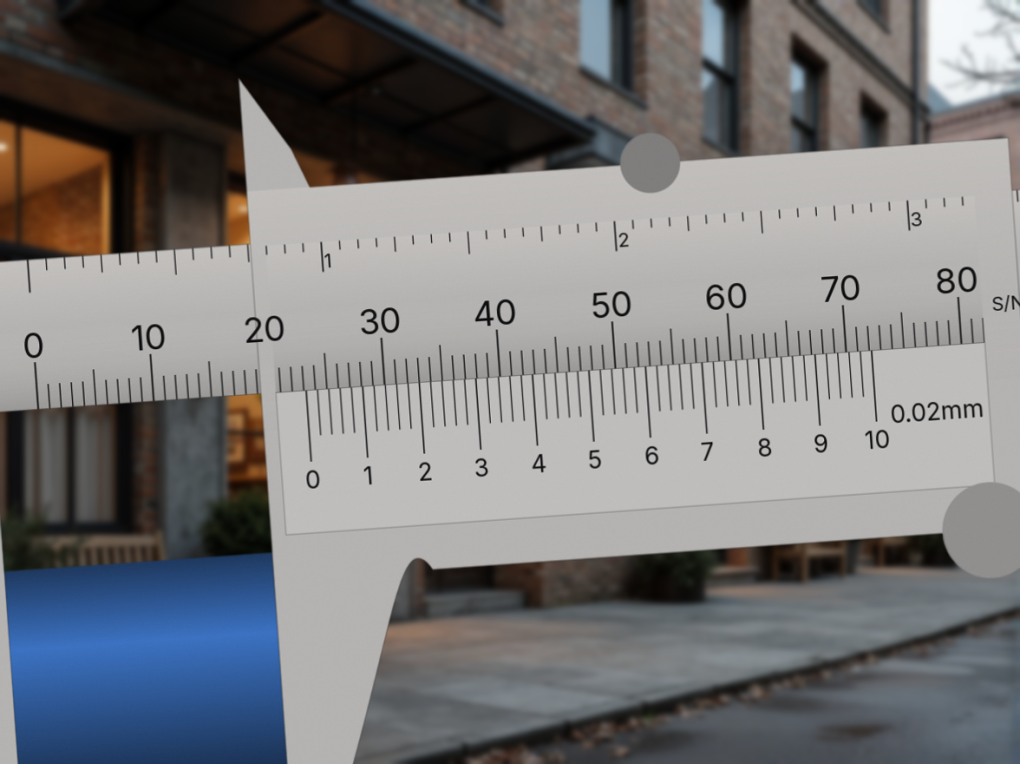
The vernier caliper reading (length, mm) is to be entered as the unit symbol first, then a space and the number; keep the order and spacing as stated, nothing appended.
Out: mm 23.2
